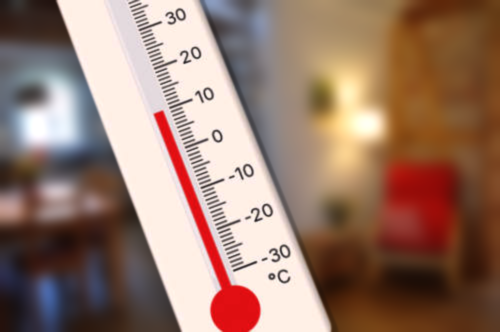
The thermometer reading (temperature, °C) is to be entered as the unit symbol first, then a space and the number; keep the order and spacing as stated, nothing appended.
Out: °C 10
